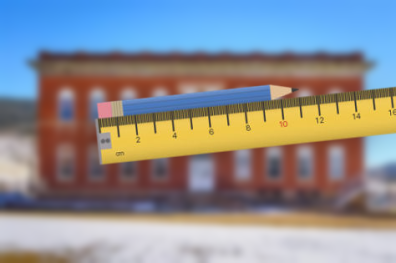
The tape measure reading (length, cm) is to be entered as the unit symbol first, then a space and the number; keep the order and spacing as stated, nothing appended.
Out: cm 11
